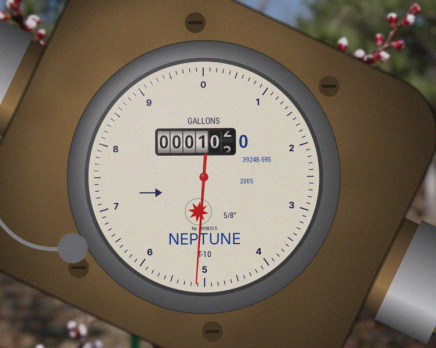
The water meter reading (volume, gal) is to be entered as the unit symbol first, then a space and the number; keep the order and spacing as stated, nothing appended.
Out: gal 1025.1
